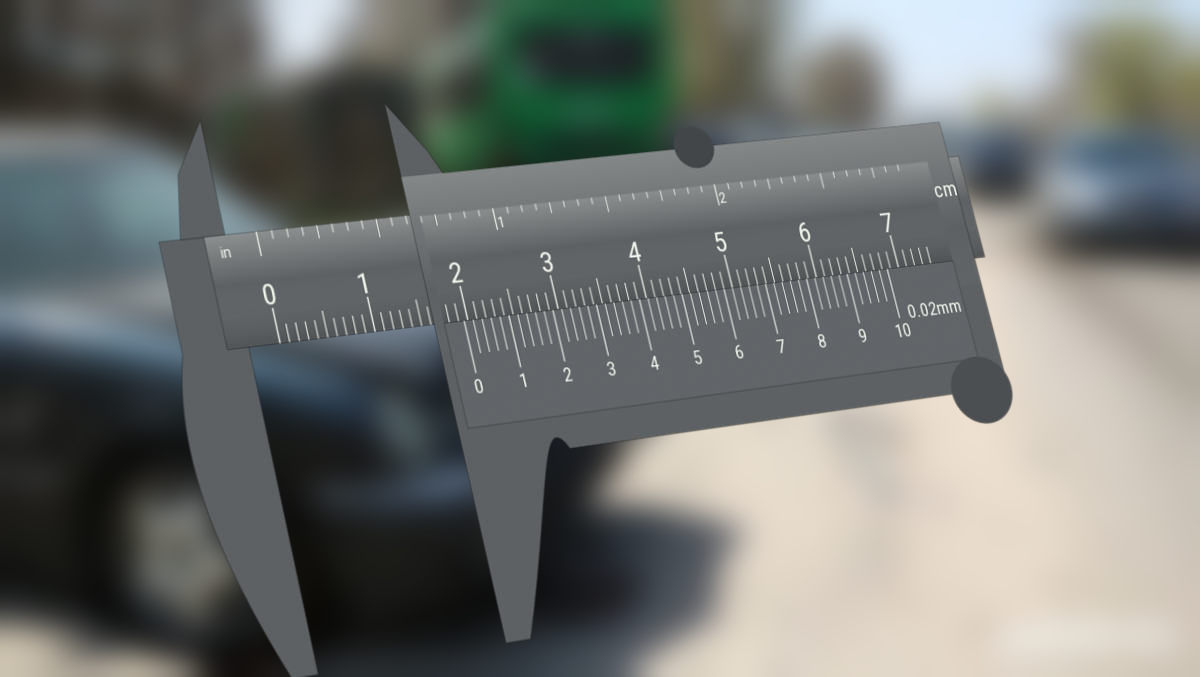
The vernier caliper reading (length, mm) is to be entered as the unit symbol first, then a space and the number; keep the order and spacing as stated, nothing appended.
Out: mm 19.6
